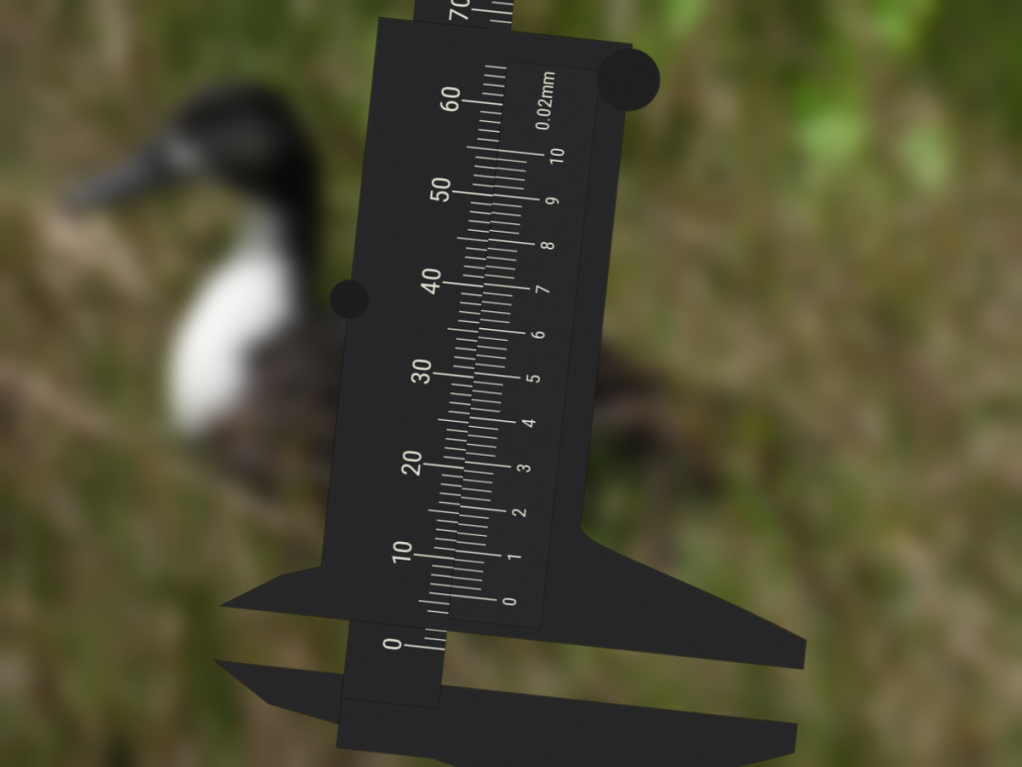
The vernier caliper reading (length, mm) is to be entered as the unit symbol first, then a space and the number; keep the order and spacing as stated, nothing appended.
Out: mm 6.0
